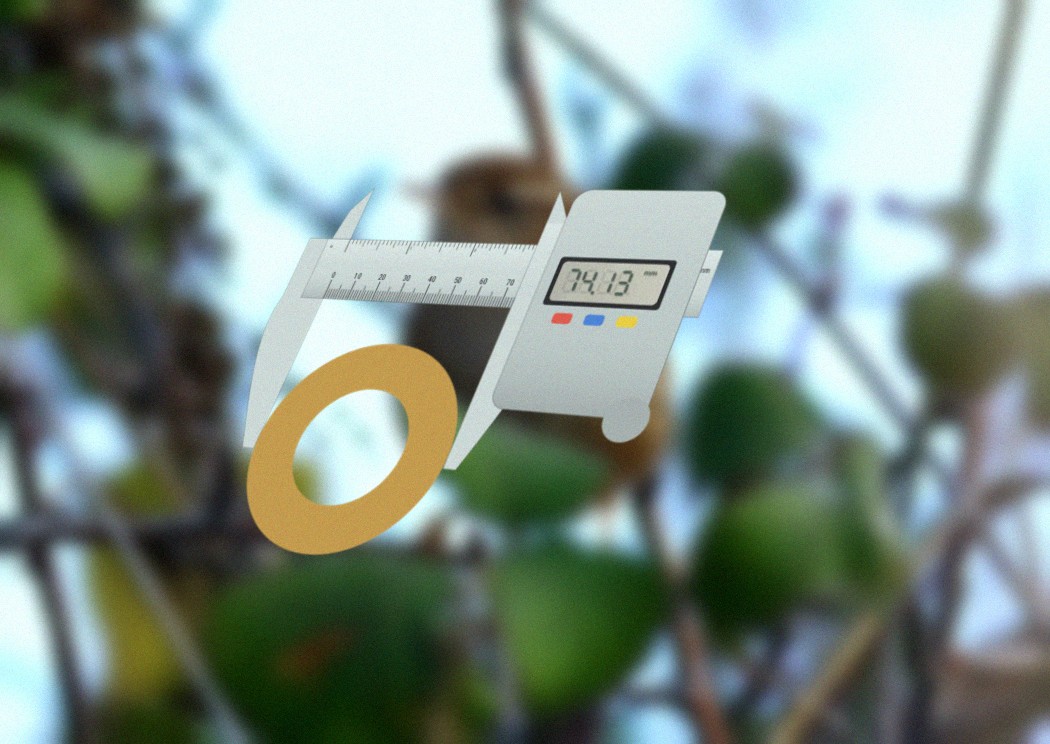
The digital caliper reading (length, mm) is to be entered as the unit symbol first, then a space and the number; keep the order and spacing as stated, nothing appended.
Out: mm 74.13
